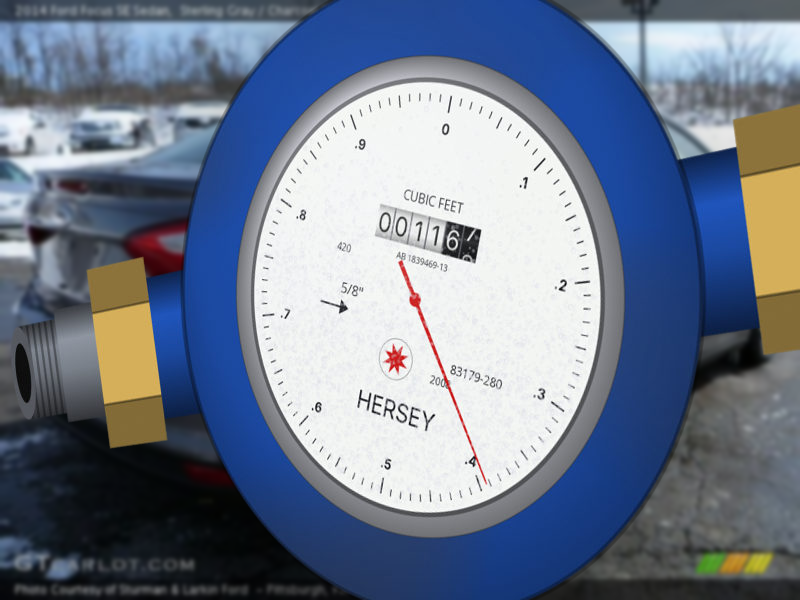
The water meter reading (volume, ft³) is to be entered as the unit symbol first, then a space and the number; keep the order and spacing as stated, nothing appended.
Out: ft³ 1167.39
